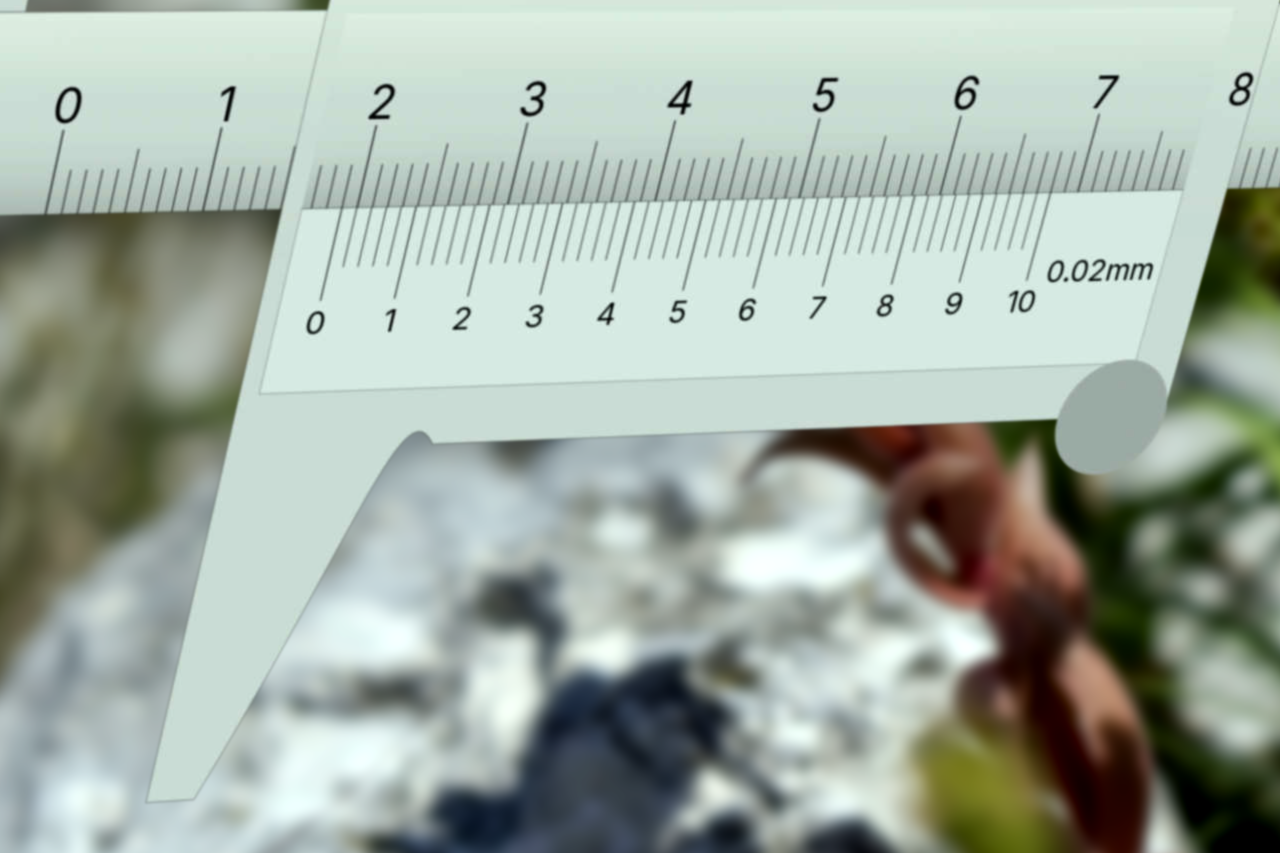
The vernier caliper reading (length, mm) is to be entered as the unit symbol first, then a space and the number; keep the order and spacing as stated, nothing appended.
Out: mm 19.0
